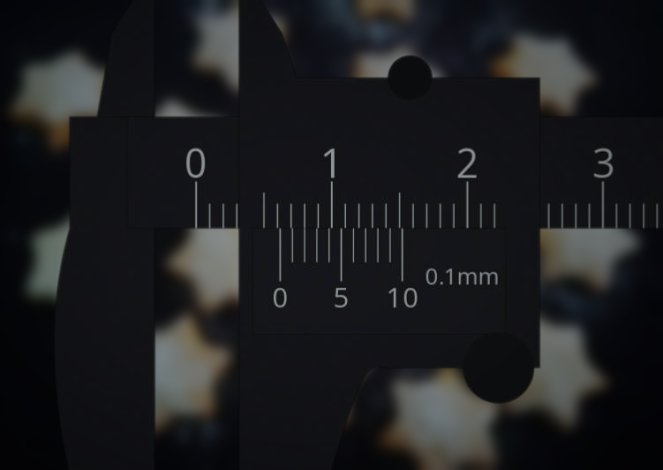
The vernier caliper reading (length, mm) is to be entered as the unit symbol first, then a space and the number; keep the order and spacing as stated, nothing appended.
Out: mm 6.2
